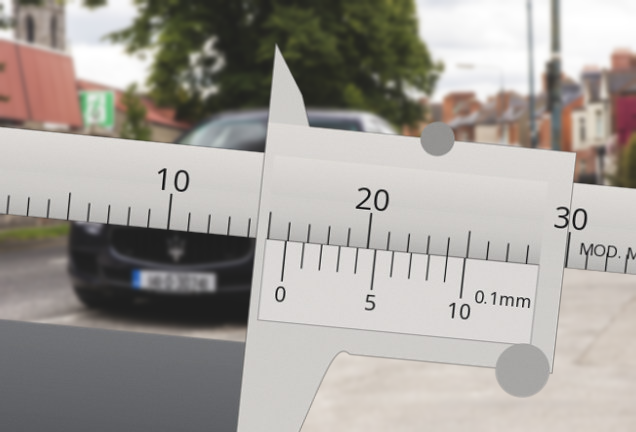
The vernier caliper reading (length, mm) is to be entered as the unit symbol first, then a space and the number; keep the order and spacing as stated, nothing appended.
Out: mm 15.9
